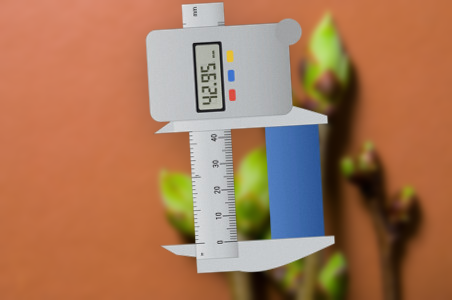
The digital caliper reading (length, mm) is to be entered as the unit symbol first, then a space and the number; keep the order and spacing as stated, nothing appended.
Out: mm 42.95
